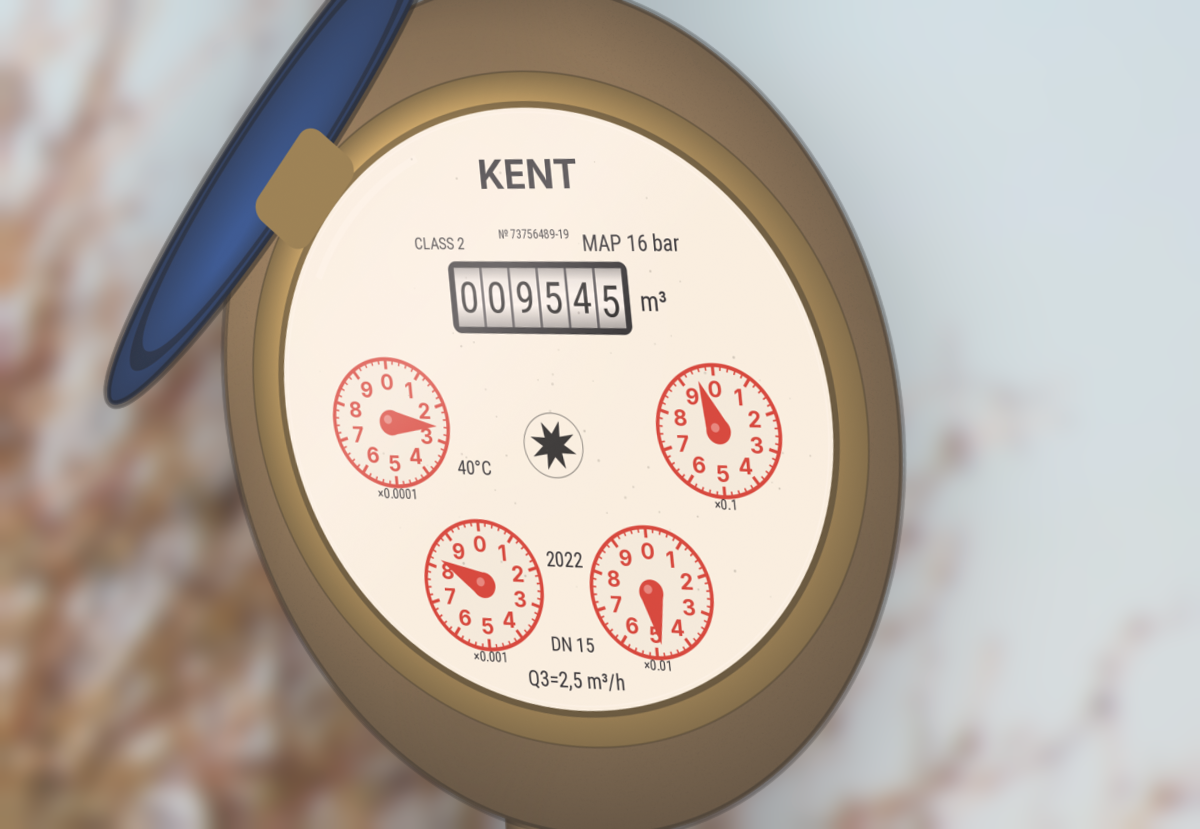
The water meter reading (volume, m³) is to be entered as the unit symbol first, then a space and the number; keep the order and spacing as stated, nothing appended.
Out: m³ 9544.9482
